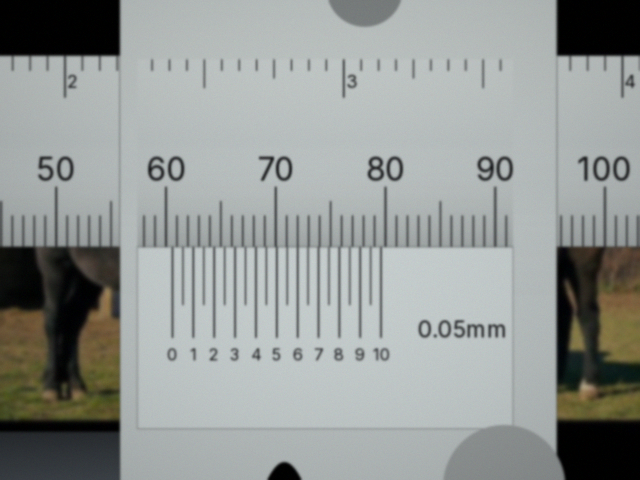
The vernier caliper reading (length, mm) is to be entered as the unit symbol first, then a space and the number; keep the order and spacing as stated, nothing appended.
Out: mm 60.6
